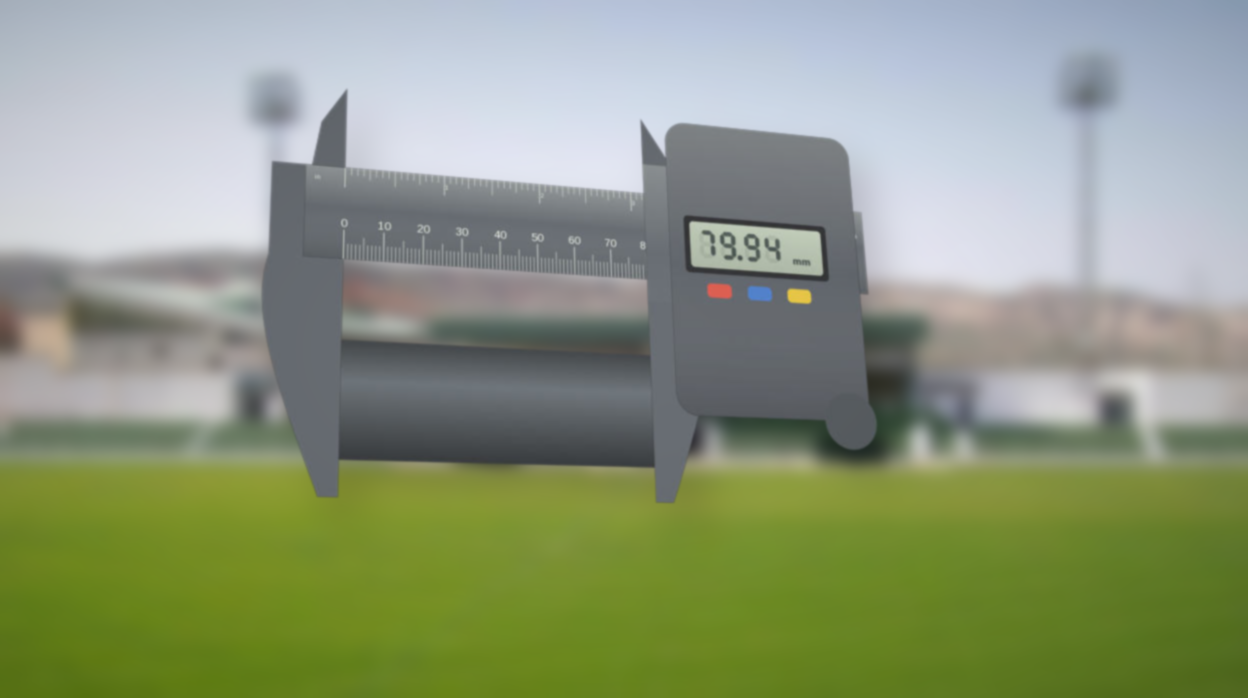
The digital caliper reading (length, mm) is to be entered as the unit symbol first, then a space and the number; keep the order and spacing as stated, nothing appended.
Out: mm 79.94
